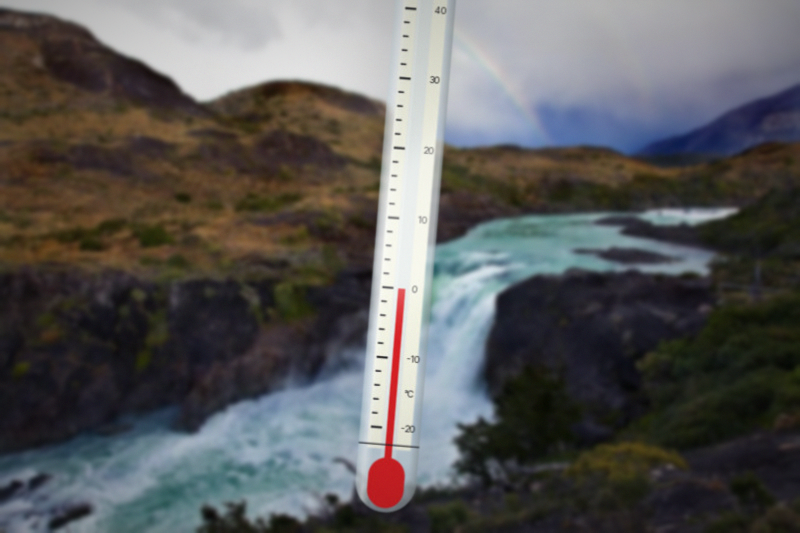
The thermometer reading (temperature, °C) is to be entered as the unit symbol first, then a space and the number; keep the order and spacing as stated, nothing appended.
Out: °C 0
